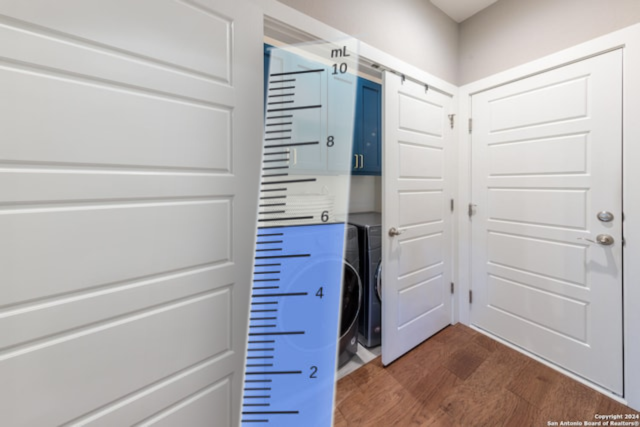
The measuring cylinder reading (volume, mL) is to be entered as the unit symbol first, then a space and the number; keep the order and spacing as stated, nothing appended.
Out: mL 5.8
